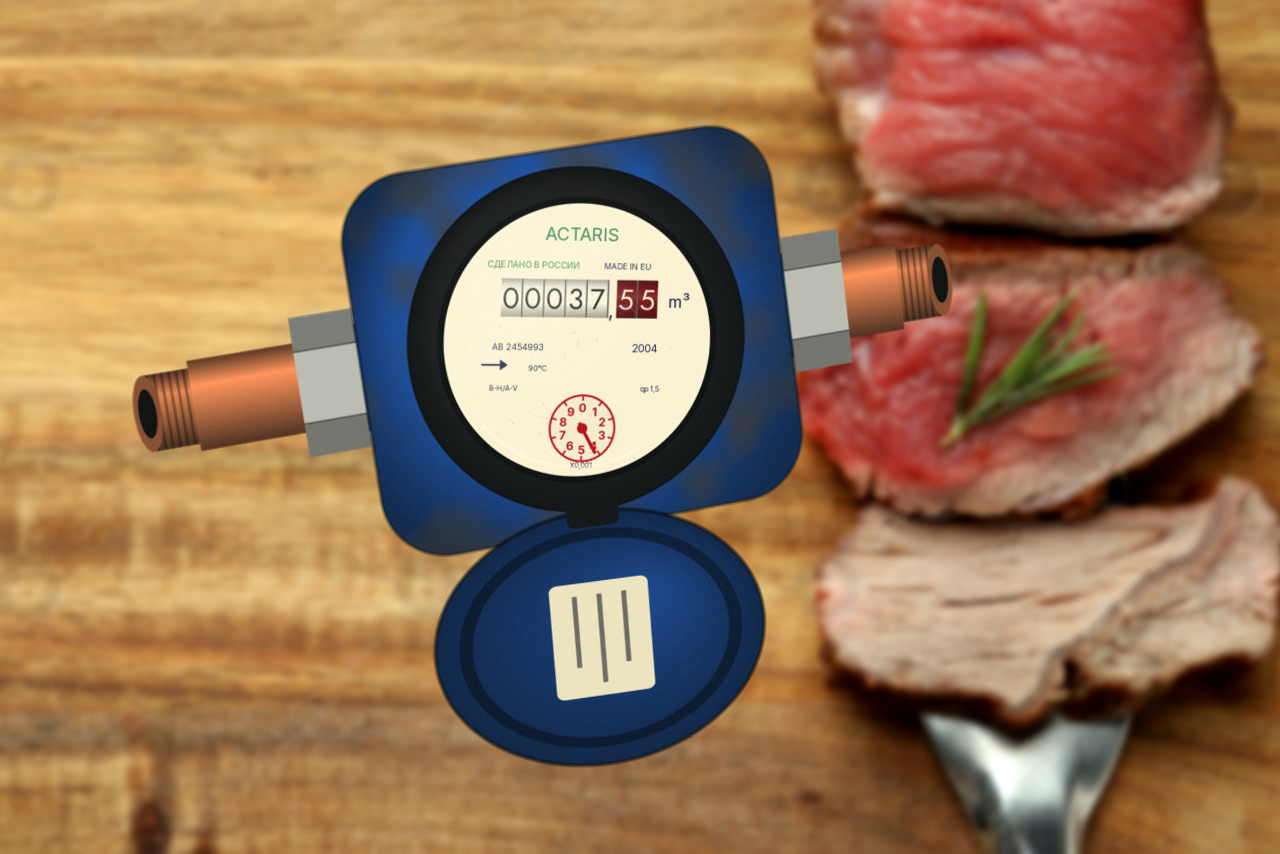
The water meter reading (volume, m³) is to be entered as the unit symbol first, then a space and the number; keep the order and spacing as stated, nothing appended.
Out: m³ 37.554
